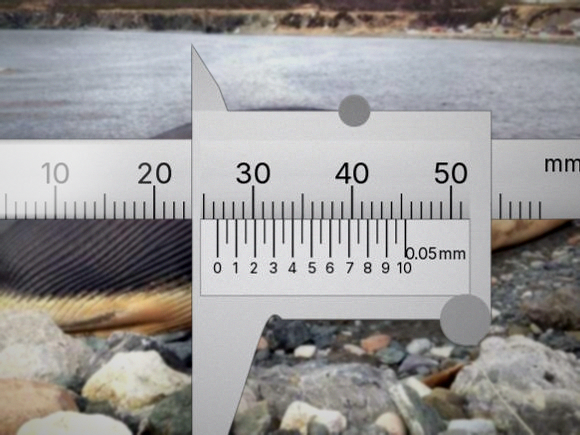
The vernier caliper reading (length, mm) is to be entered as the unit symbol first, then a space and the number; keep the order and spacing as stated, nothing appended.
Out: mm 26.4
